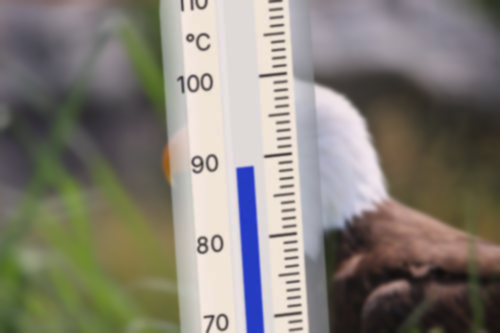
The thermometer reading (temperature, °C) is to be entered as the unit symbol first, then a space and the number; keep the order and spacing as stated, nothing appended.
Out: °C 89
